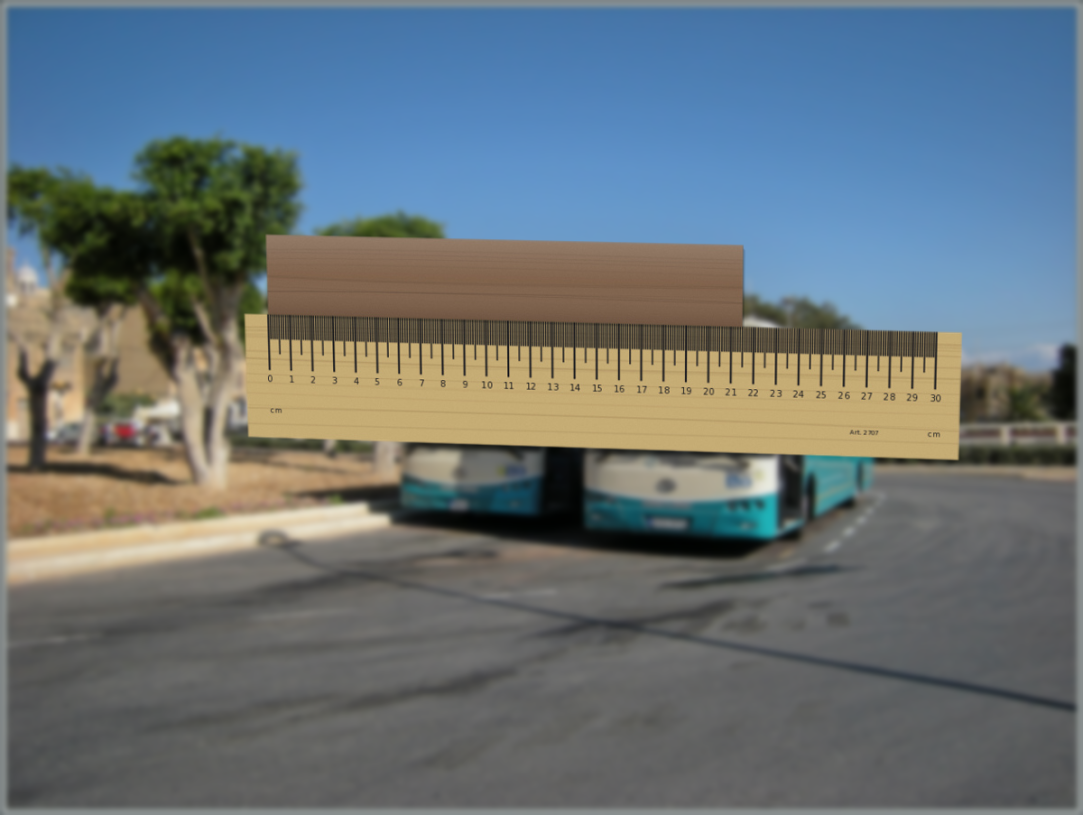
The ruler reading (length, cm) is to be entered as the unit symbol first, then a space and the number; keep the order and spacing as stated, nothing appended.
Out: cm 21.5
